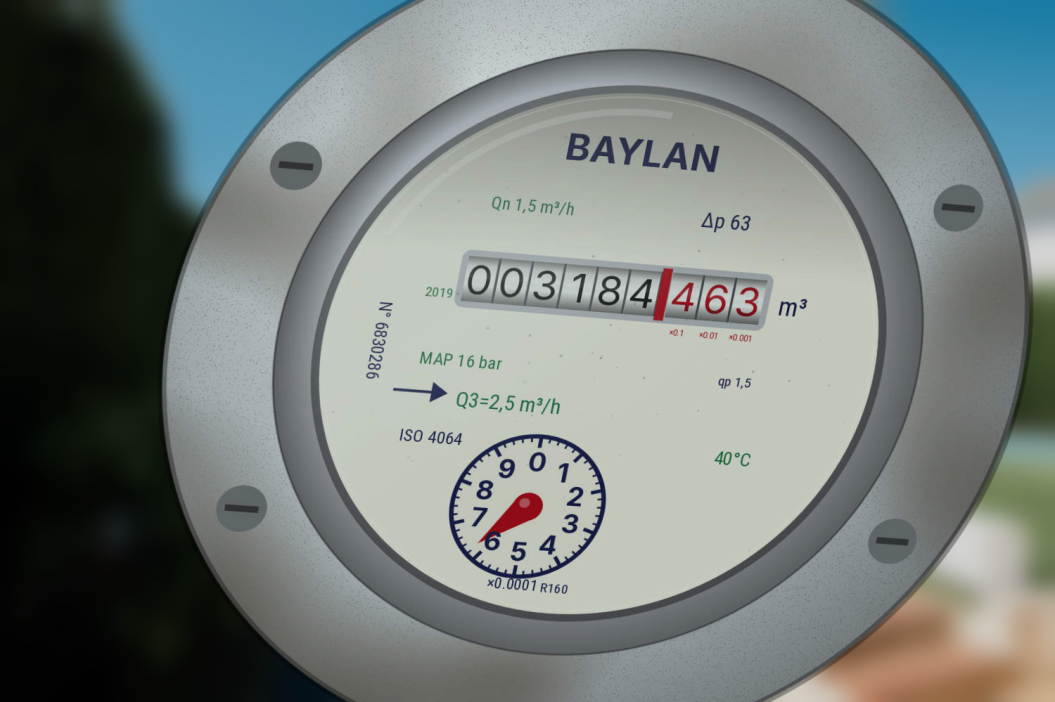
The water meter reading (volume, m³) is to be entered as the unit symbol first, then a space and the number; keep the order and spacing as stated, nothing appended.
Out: m³ 3184.4636
